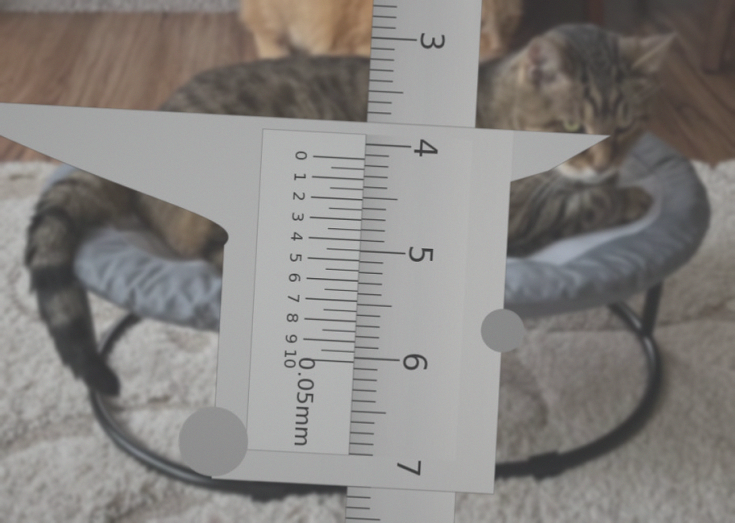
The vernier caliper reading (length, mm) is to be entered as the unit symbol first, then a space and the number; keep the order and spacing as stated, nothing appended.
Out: mm 41.4
